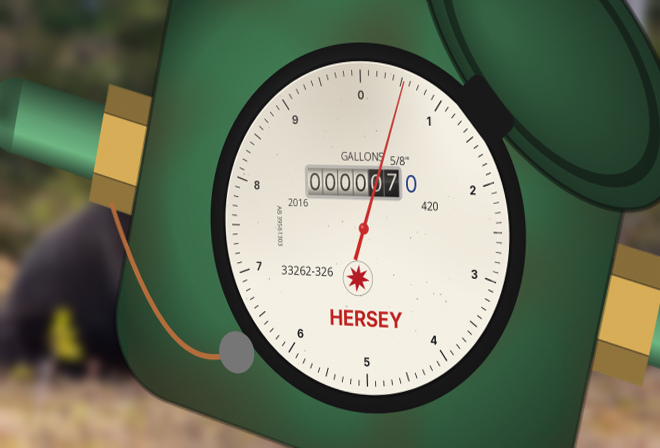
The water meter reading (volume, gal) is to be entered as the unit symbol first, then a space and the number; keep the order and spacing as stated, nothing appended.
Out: gal 70.5
